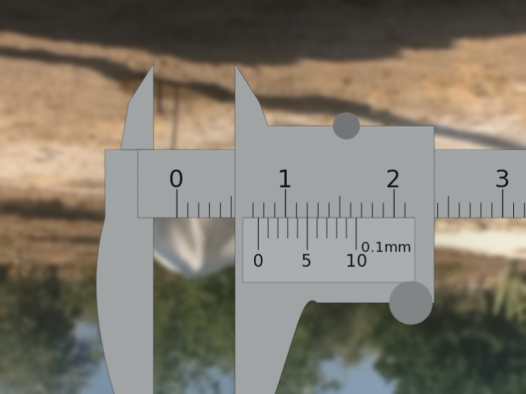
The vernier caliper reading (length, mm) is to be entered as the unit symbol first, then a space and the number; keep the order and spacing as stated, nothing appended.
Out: mm 7.5
